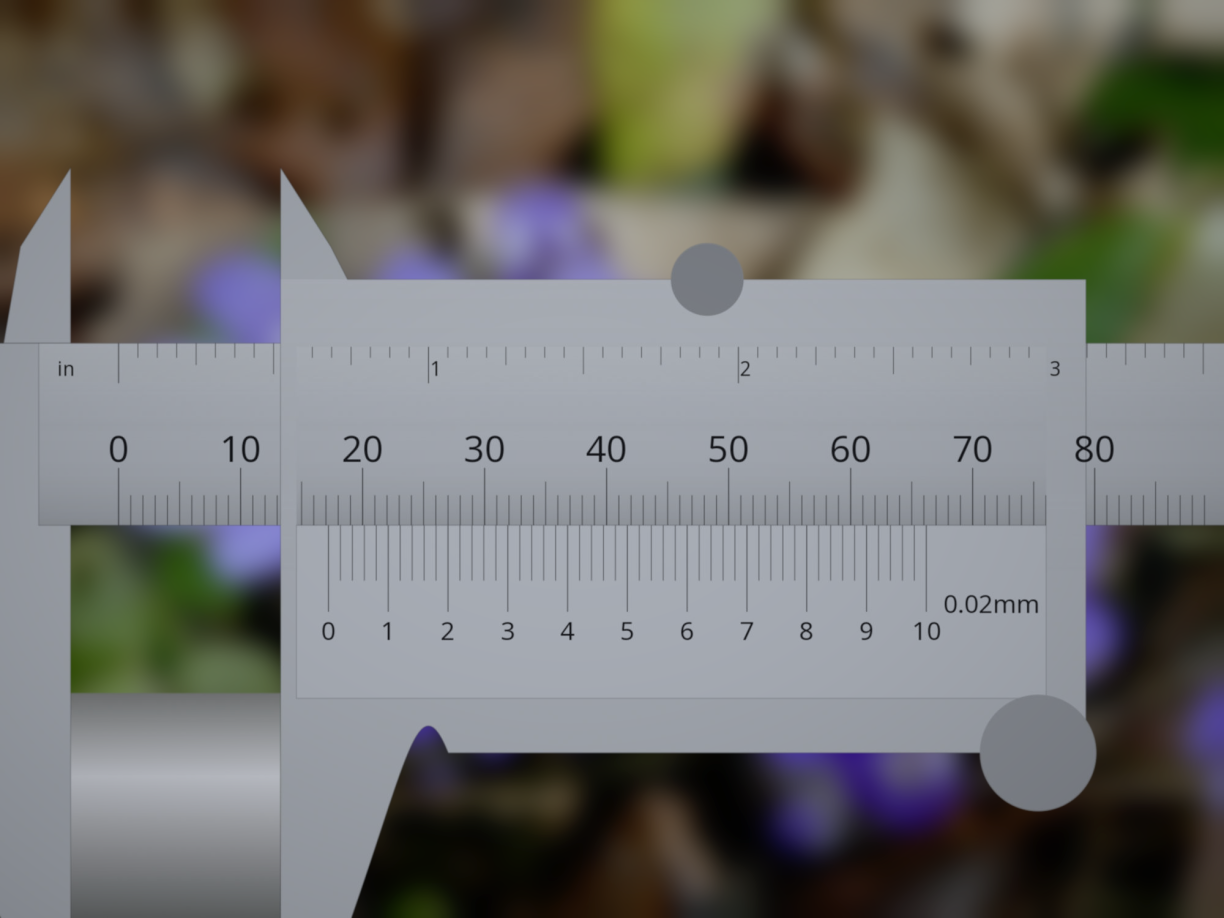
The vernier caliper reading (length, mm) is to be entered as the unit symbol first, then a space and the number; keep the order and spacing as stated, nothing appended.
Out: mm 17.2
